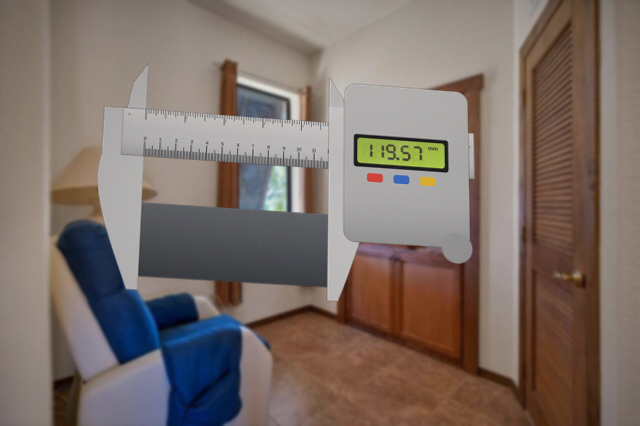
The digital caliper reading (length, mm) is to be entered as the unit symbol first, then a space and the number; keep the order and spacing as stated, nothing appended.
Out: mm 119.57
